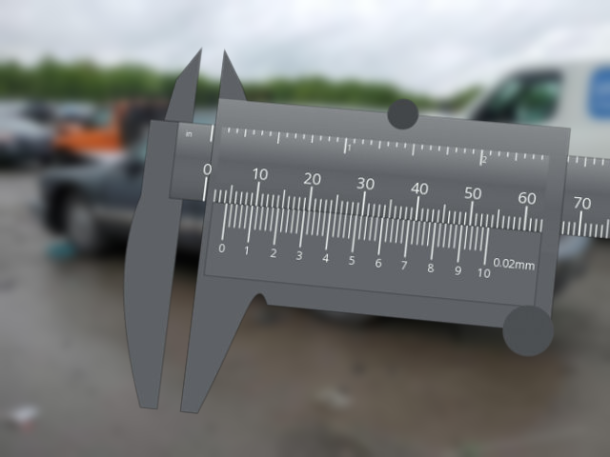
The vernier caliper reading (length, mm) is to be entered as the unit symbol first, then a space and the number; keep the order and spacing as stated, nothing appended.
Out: mm 4.4
